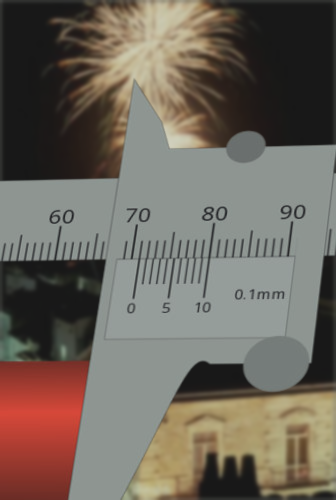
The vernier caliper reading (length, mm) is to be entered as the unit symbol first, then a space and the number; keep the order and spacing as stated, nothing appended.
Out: mm 71.0
